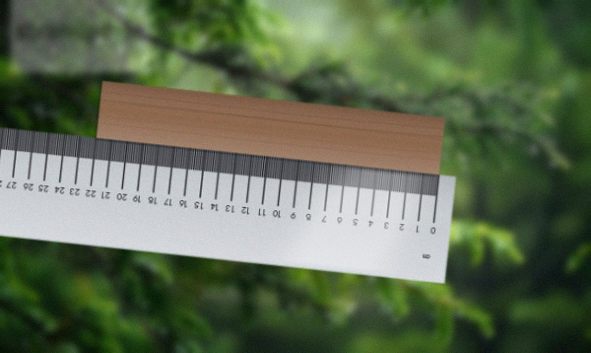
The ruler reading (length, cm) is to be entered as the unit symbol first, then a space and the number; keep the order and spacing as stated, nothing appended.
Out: cm 22
